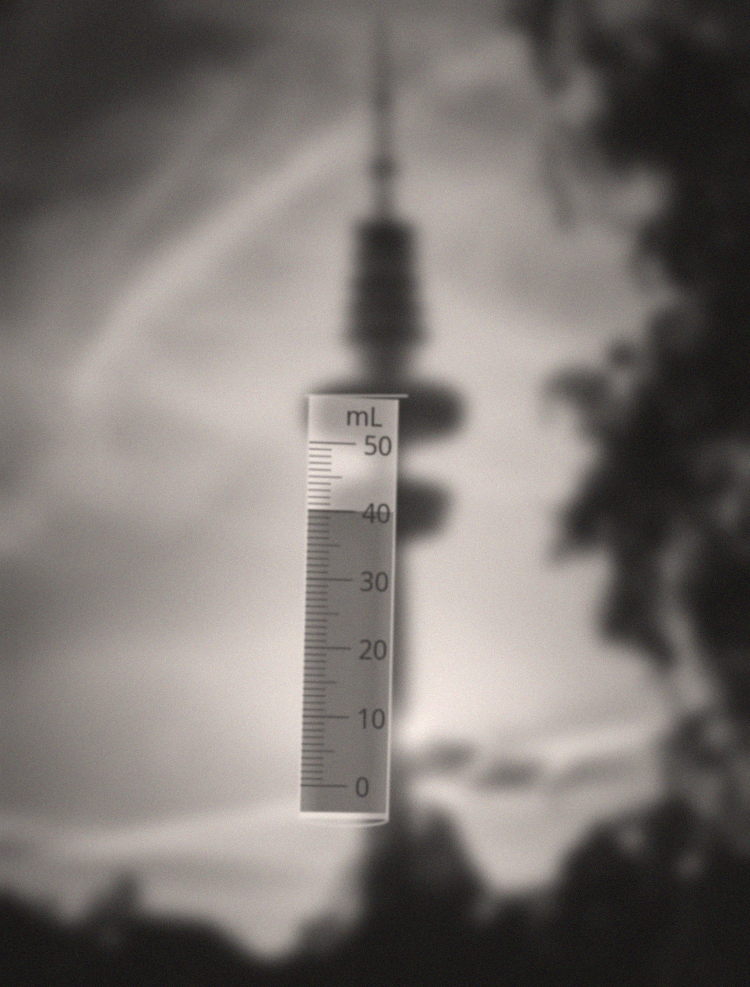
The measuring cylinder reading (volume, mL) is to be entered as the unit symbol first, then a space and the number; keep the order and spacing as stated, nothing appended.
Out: mL 40
